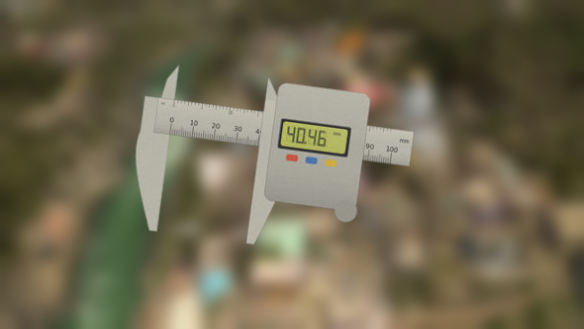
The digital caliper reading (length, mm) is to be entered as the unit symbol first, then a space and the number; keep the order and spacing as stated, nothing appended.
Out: mm 40.46
